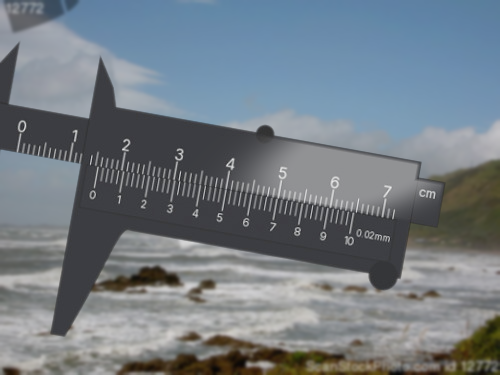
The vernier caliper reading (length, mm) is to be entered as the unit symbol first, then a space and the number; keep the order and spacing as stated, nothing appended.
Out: mm 15.5
